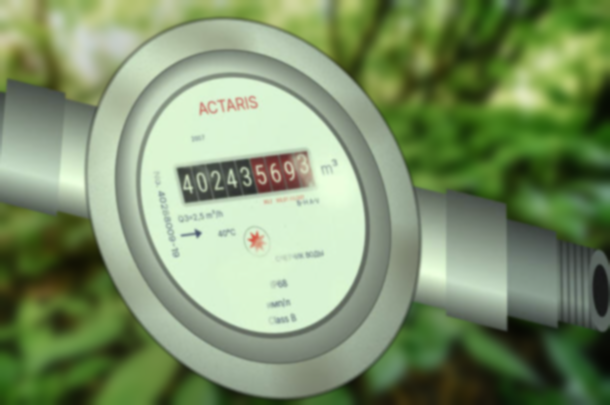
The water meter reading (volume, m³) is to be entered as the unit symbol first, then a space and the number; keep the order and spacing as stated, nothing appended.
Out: m³ 40243.5693
